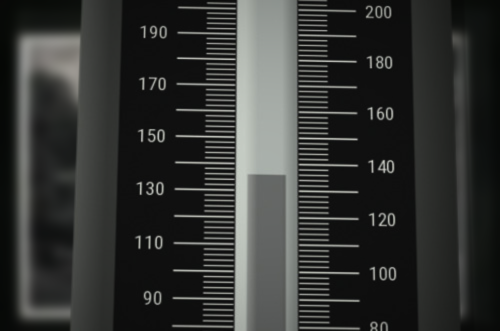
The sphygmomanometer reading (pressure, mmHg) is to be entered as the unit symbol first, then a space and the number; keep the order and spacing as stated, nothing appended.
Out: mmHg 136
